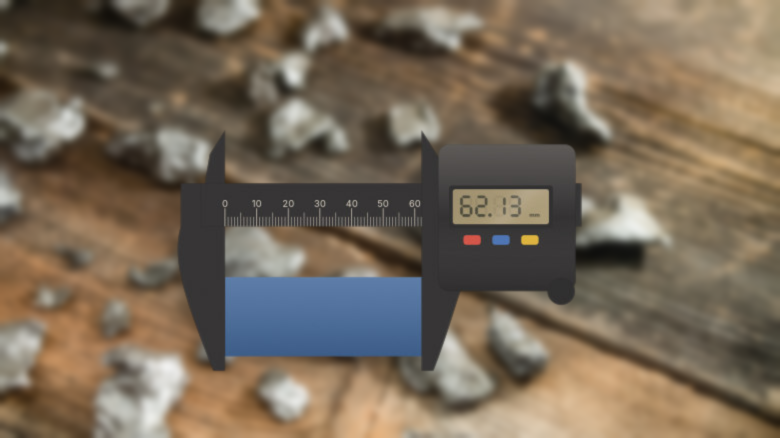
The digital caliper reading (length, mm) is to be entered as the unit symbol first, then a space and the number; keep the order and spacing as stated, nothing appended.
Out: mm 62.13
